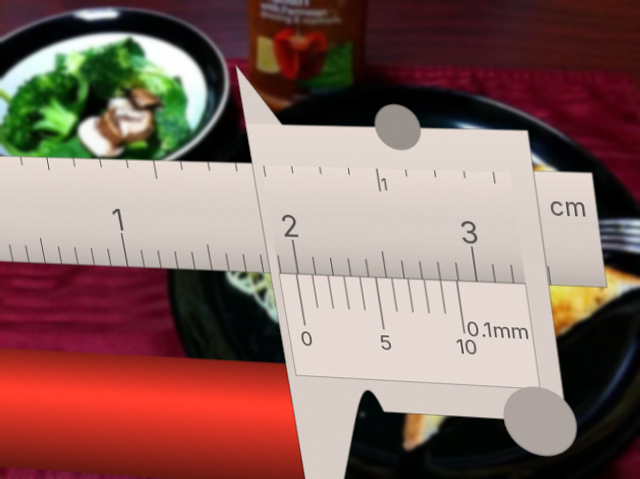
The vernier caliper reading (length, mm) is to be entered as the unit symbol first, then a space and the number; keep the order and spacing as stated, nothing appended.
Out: mm 19.9
